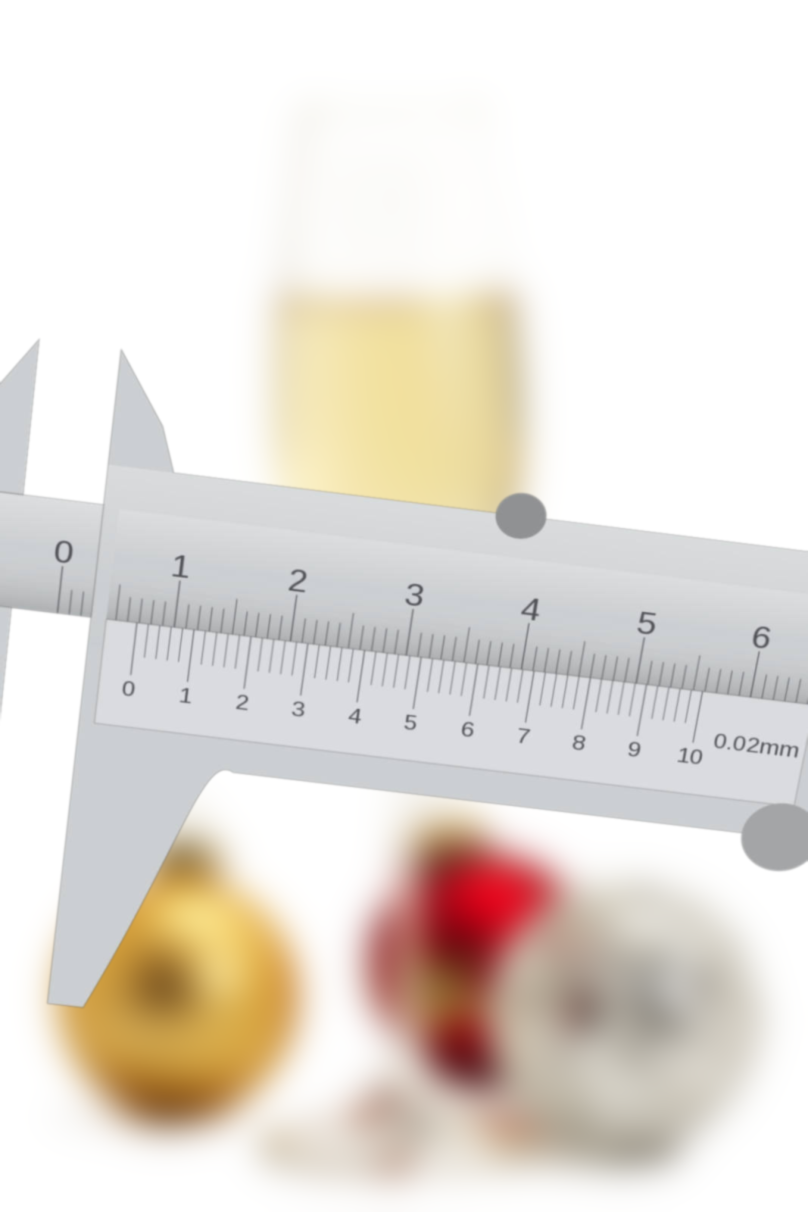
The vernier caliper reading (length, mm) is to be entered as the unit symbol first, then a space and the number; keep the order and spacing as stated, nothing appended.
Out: mm 6.8
